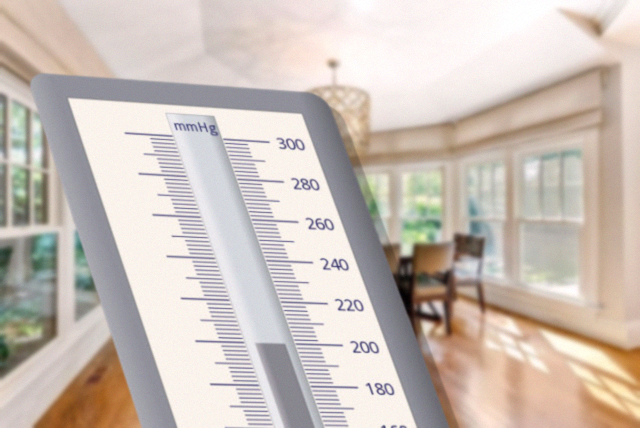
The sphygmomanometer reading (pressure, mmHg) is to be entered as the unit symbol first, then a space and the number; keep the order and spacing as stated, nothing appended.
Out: mmHg 200
